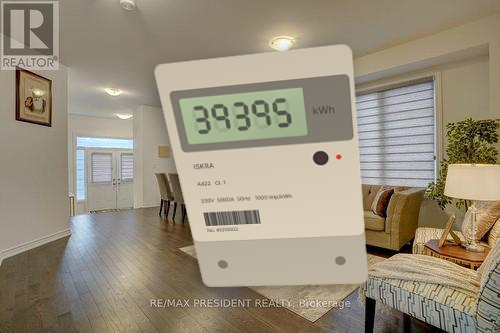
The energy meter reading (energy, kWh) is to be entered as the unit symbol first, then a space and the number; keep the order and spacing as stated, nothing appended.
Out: kWh 39395
